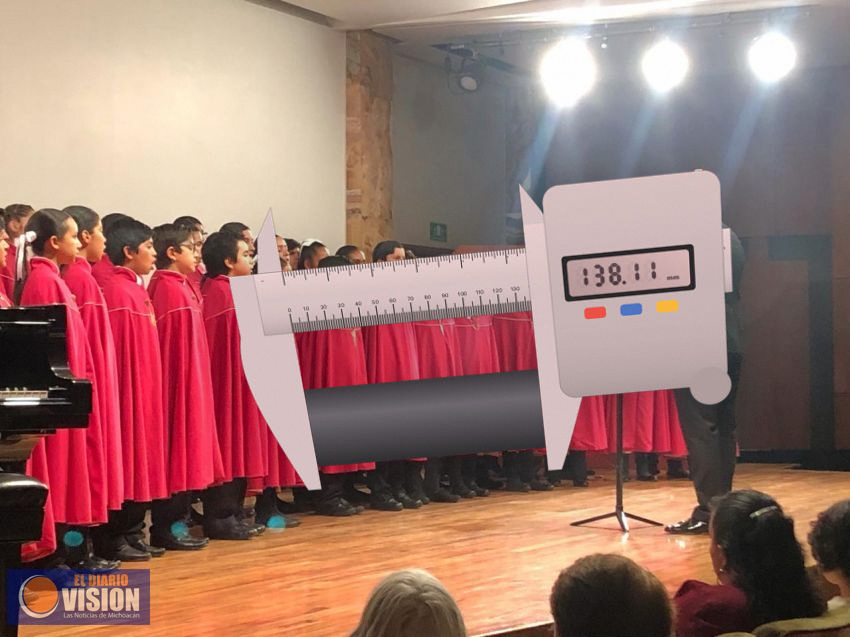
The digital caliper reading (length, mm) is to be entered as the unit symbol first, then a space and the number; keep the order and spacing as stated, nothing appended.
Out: mm 138.11
